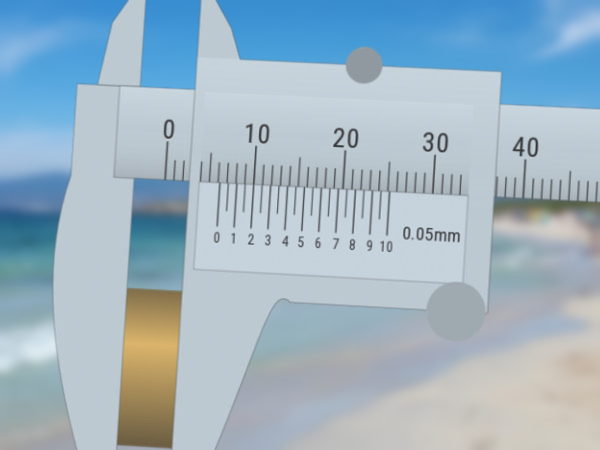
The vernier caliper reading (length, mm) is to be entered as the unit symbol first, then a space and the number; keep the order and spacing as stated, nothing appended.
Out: mm 6.2
